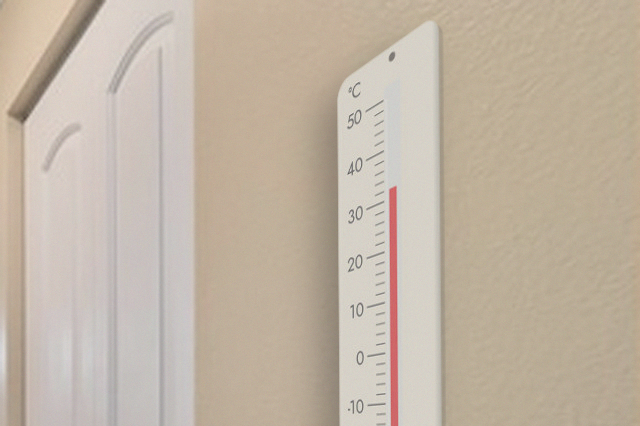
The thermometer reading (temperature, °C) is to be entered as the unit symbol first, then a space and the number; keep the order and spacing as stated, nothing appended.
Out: °C 32
